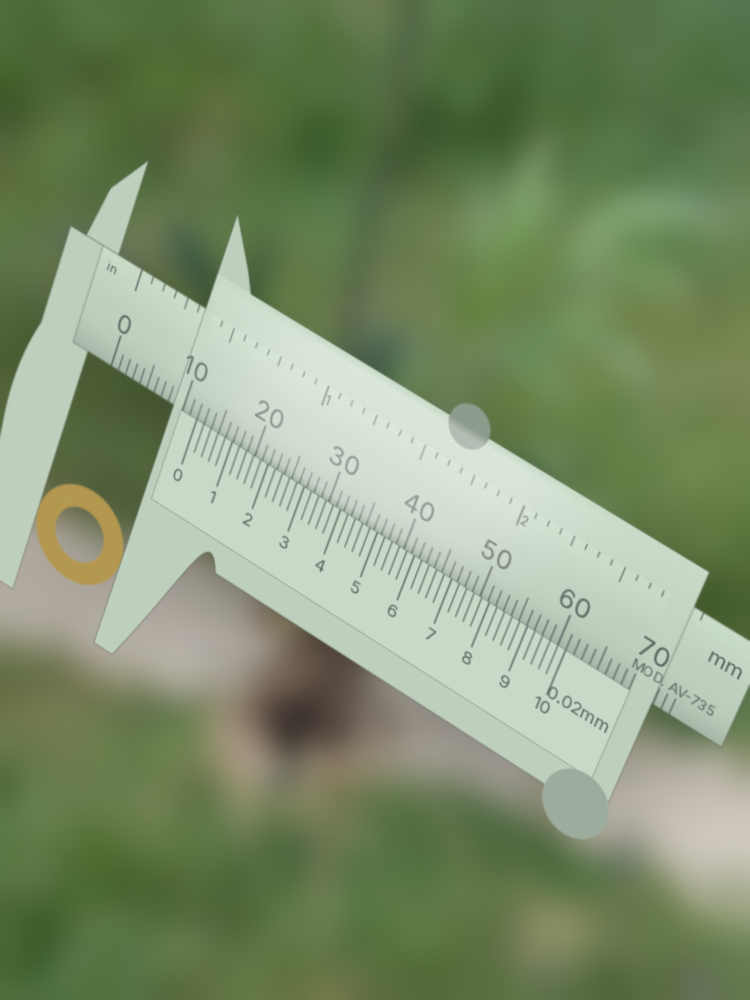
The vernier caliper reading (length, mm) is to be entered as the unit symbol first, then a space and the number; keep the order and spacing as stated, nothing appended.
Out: mm 12.0
